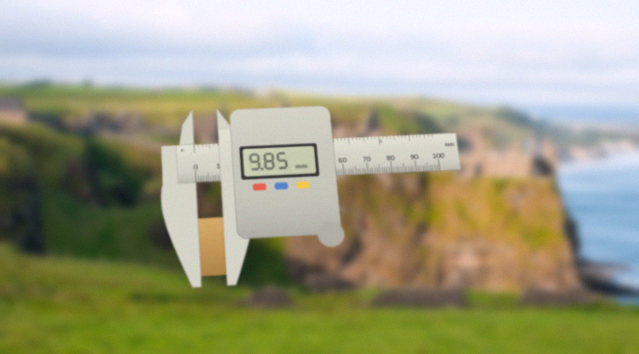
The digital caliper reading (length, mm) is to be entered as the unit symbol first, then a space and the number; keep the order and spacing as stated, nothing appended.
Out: mm 9.85
